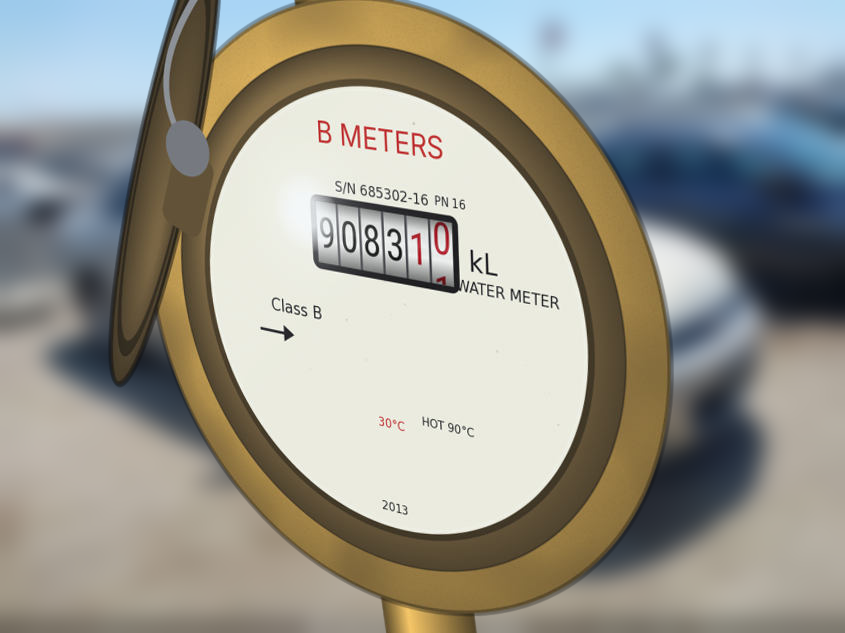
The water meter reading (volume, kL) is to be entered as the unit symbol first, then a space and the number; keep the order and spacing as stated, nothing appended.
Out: kL 9083.10
